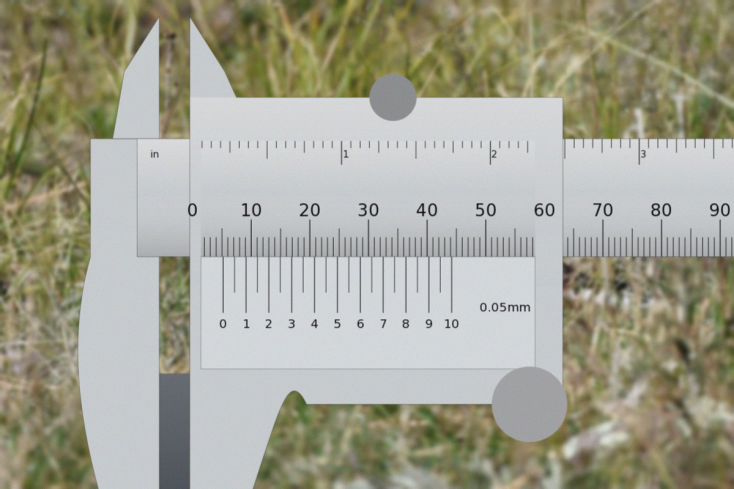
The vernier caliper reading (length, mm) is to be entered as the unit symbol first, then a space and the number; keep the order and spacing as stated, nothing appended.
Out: mm 5.2
